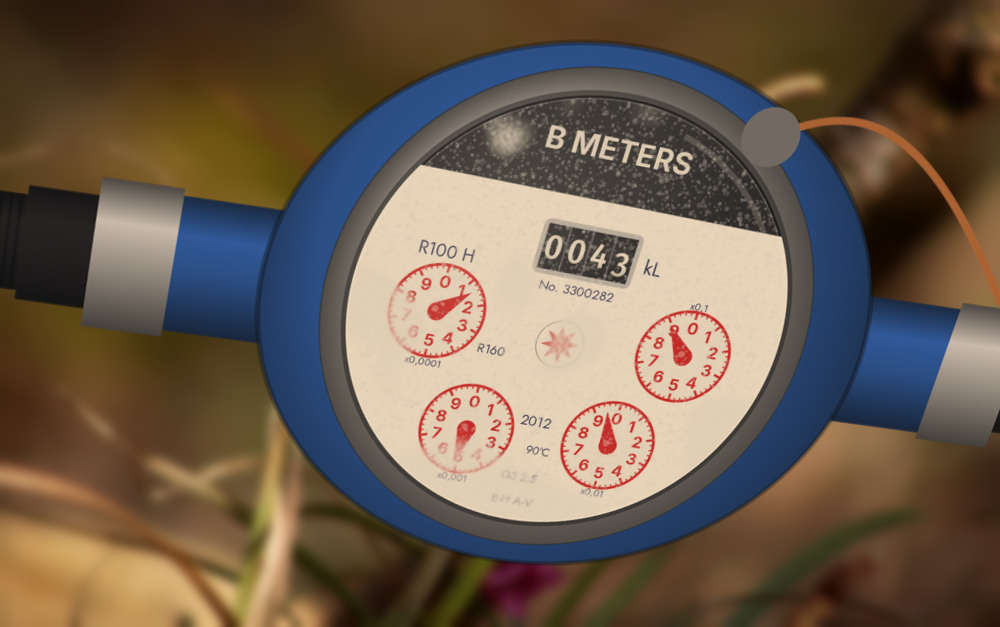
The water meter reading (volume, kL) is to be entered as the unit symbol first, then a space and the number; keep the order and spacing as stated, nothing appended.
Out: kL 42.8951
